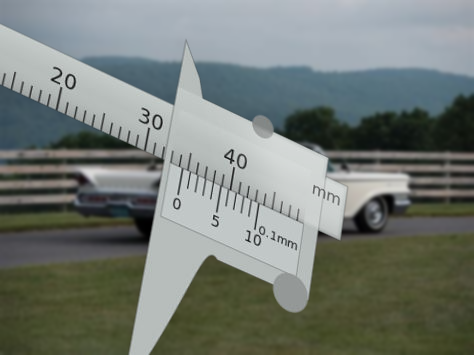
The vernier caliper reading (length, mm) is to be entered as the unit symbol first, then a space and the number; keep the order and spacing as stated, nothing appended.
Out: mm 34.4
